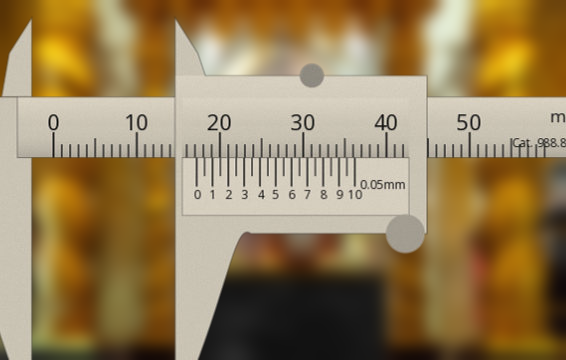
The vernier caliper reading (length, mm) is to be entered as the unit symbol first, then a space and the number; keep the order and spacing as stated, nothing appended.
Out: mm 17.2
